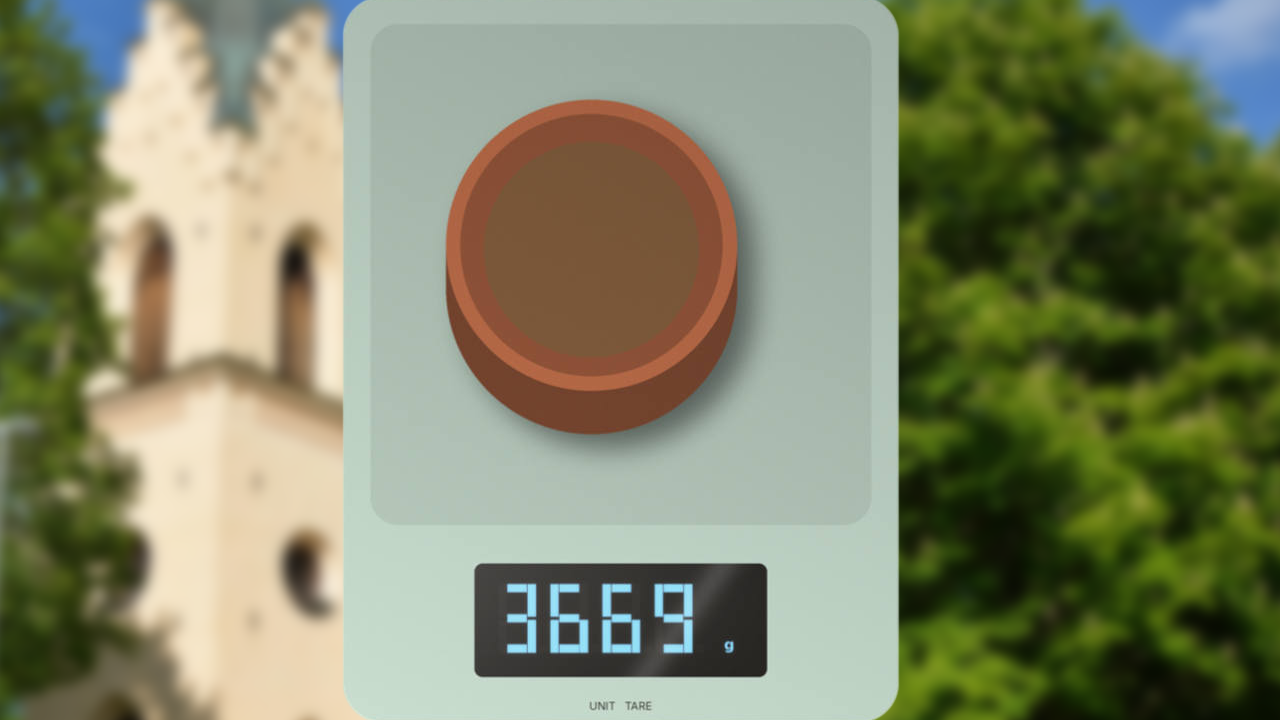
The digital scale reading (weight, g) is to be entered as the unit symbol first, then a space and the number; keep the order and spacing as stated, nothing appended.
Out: g 3669
